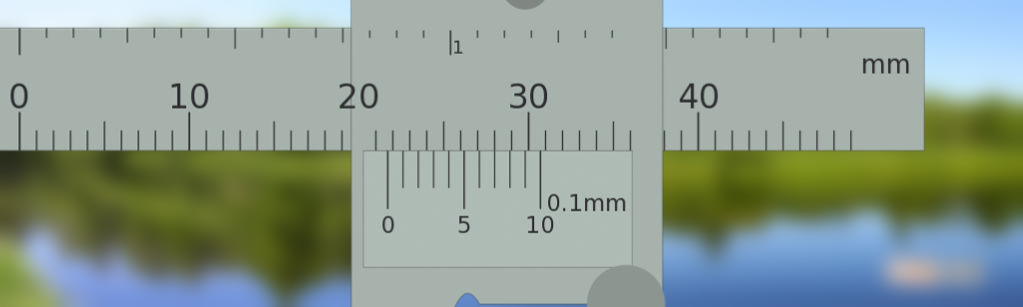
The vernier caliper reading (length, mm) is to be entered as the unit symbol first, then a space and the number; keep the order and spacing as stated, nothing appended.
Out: mm 21.7
